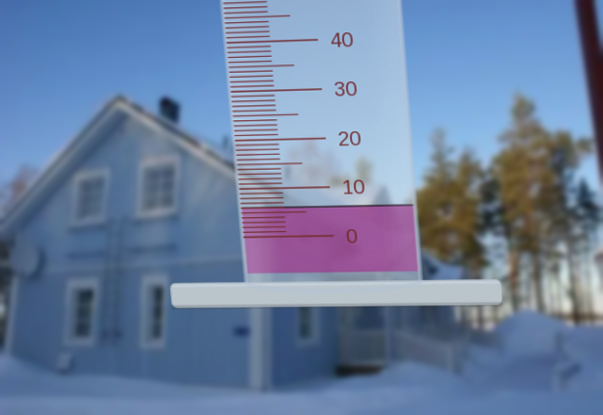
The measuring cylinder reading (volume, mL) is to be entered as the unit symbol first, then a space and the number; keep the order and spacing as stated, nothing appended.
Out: mL 6
